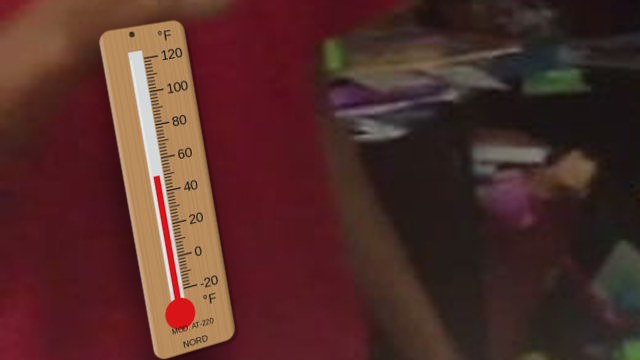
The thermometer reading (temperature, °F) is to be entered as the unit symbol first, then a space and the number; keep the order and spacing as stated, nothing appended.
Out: °F 50
